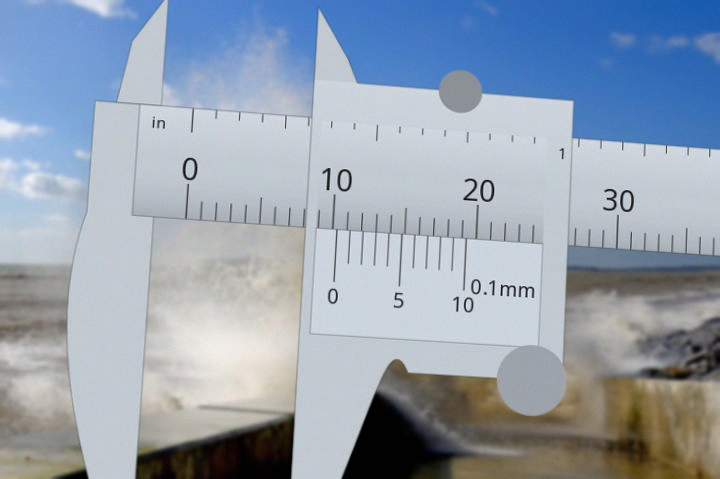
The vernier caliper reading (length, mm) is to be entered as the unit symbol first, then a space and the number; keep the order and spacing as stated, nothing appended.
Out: mm 10.3
